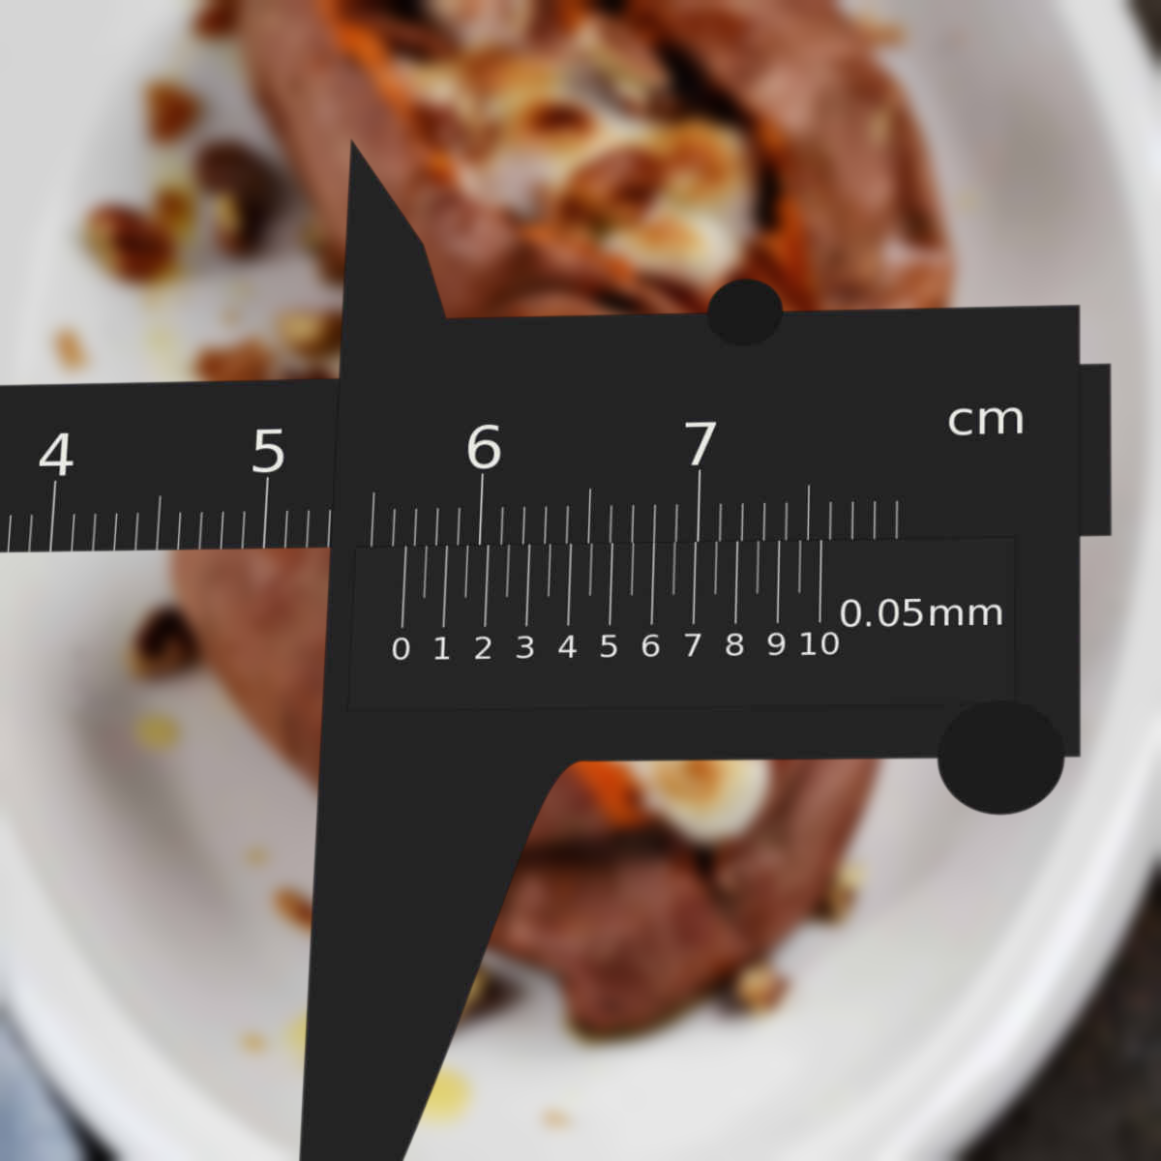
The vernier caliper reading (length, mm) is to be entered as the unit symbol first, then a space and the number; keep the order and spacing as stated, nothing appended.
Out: mm 56.6
